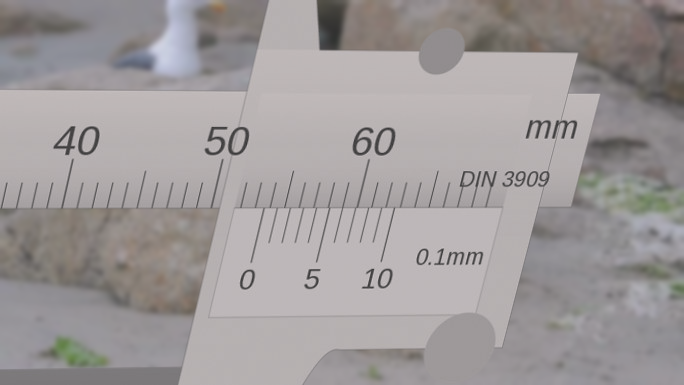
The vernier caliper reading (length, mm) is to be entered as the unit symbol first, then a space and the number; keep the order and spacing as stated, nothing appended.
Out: mm 53.6
